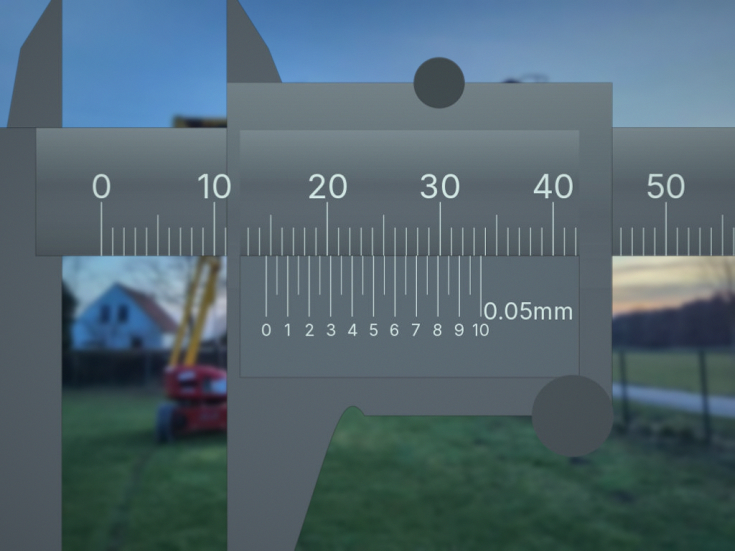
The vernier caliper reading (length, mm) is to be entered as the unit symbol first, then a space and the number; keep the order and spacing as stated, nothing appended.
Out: mm 14.6
